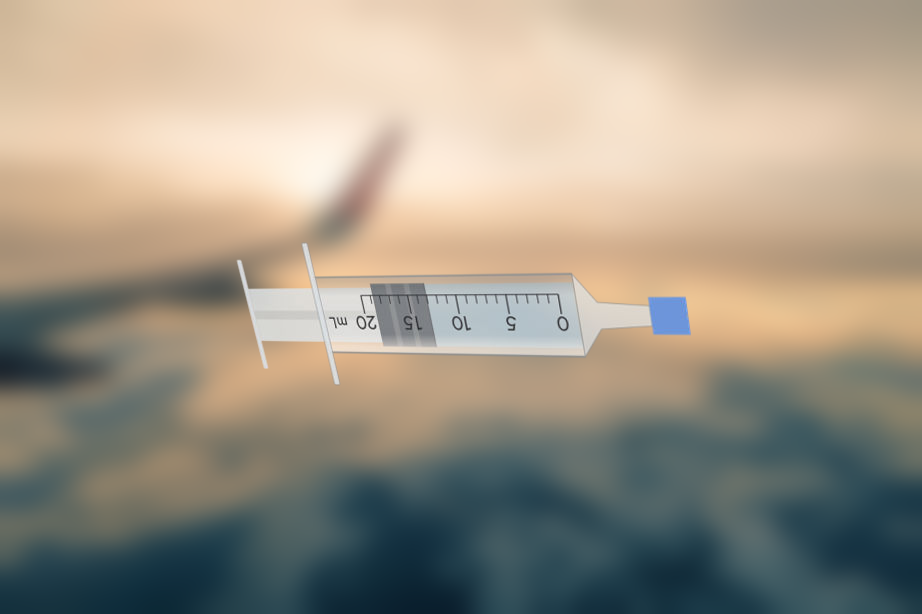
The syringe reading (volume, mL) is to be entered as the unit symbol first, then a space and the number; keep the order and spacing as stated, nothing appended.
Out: mL 13
